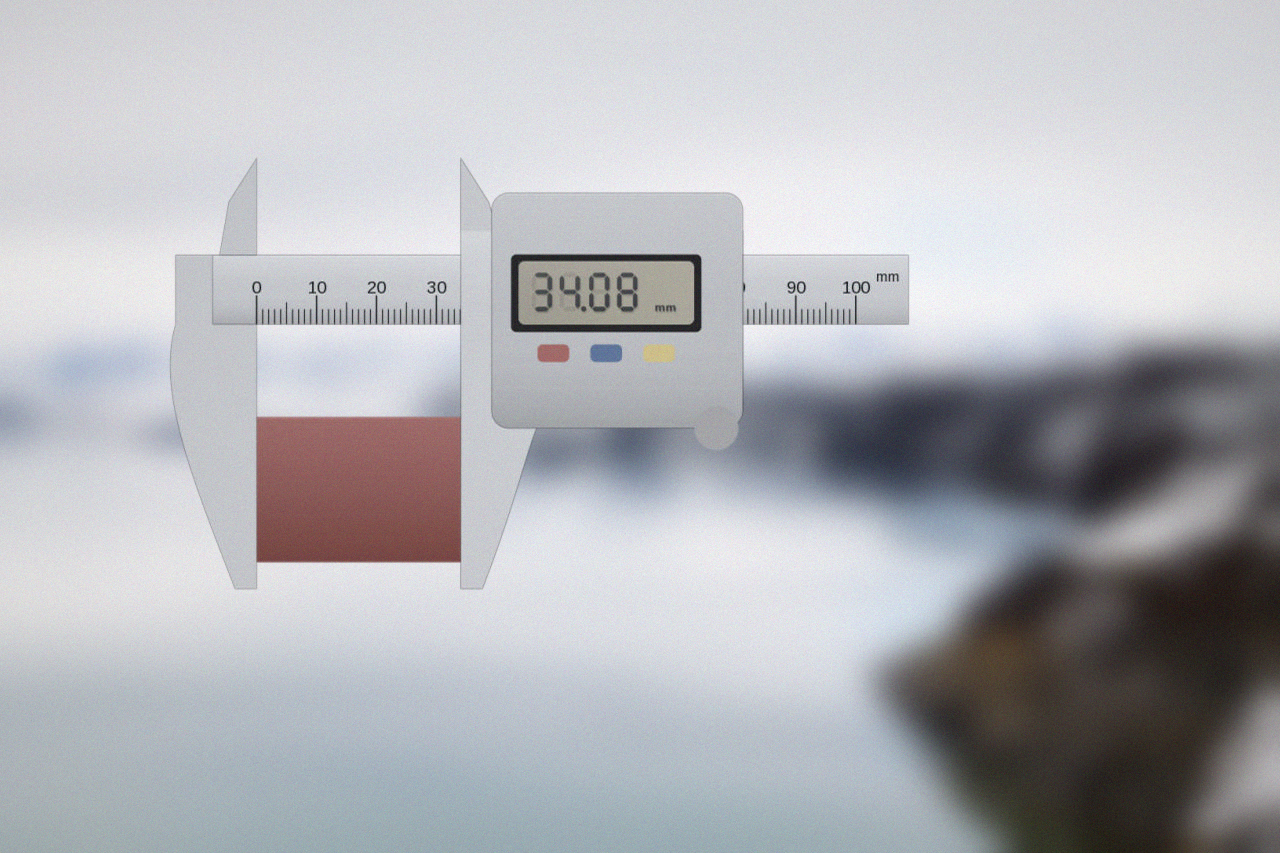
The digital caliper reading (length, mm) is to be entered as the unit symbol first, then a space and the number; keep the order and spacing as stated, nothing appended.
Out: mm 34.08
